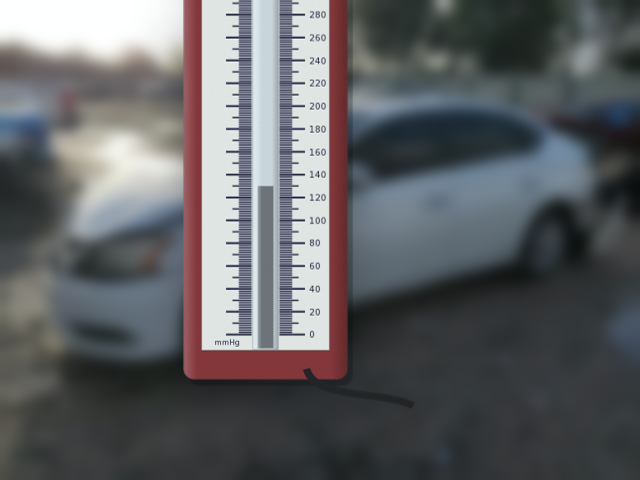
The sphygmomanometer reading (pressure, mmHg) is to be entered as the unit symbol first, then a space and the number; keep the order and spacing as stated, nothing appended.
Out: mmHg 130
